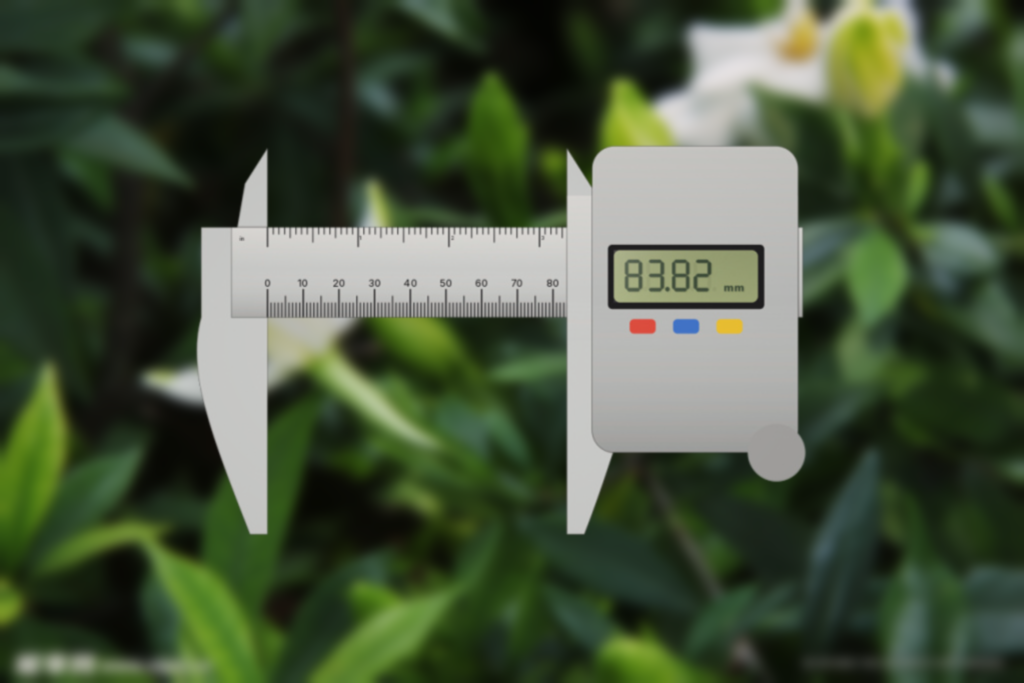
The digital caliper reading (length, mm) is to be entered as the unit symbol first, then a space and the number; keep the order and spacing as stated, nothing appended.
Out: mm 83.82
